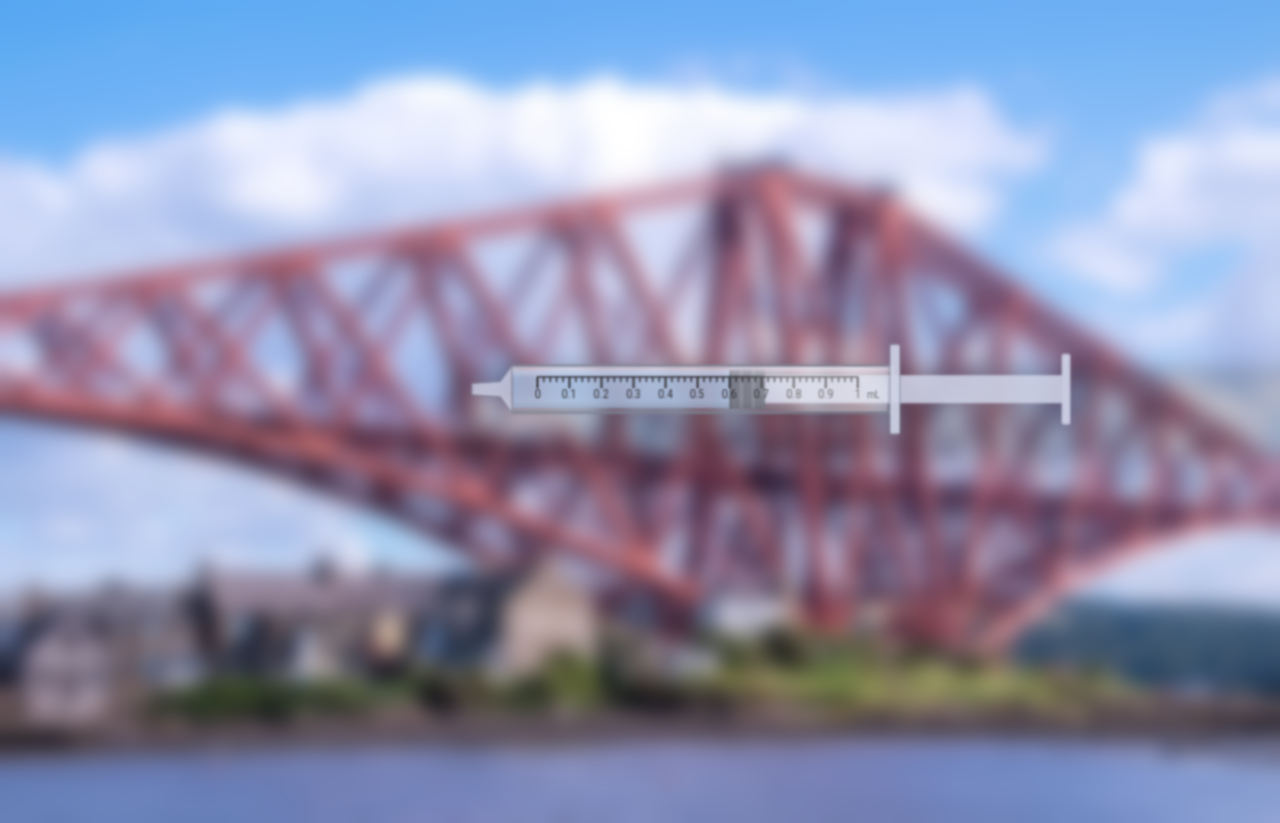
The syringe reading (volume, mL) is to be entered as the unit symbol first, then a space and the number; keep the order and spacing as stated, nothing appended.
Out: mL 0.6
